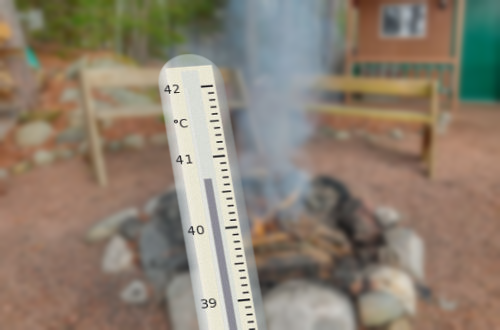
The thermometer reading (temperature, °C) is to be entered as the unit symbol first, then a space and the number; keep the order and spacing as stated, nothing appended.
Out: °C 40.7
